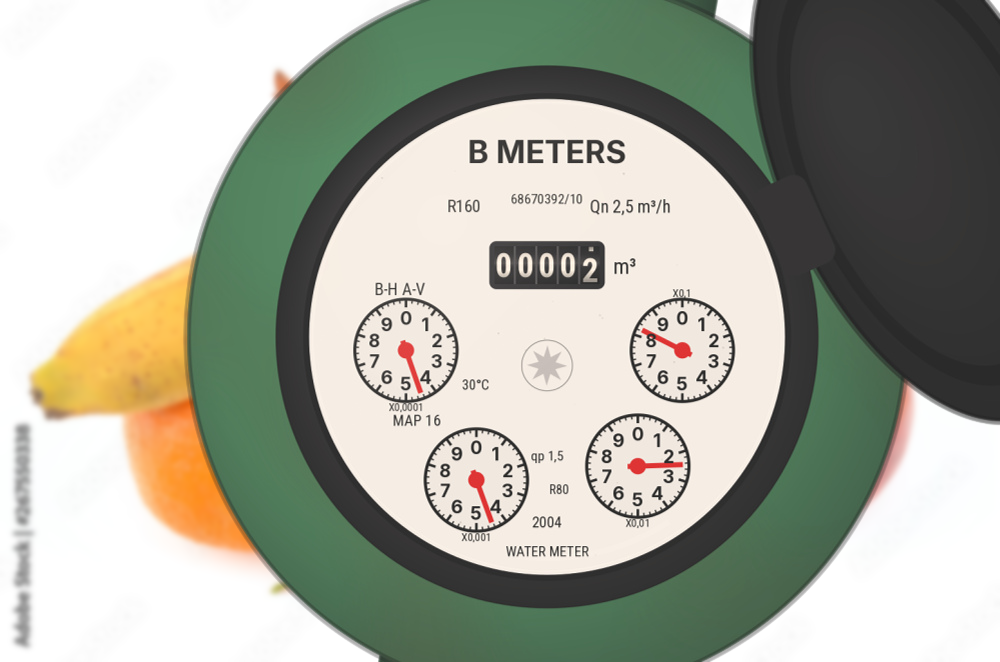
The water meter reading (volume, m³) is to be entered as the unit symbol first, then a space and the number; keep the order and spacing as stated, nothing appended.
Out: m³ 1.8244
